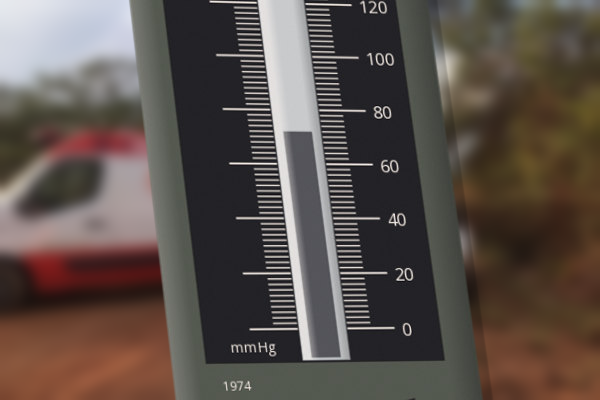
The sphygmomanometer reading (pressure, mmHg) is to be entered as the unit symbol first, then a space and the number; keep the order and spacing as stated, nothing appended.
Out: mmHg 72
